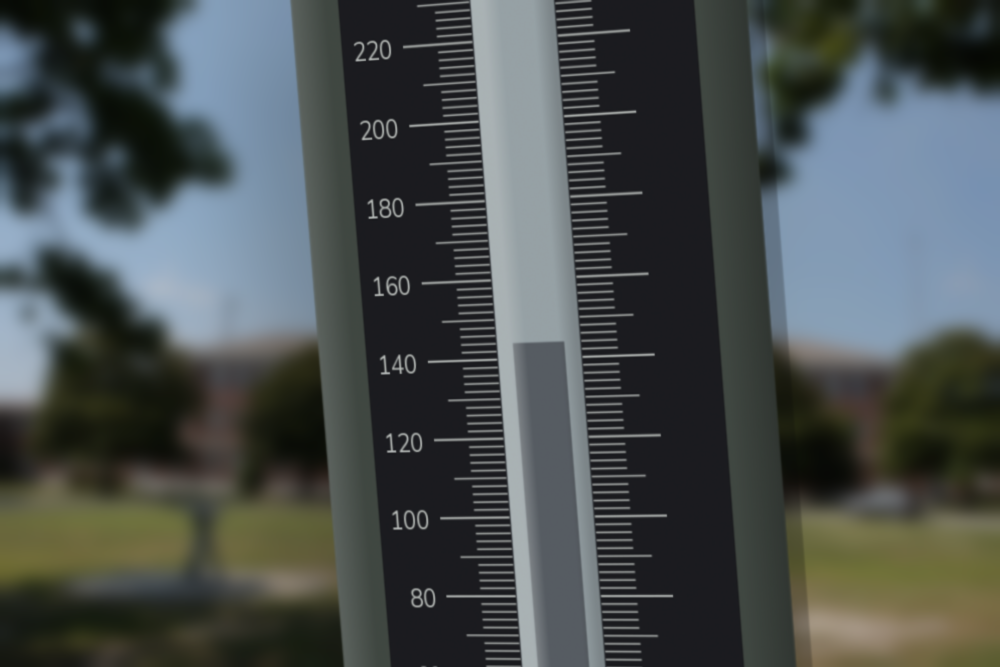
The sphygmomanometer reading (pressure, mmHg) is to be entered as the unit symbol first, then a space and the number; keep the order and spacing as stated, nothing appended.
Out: mmHg 144
